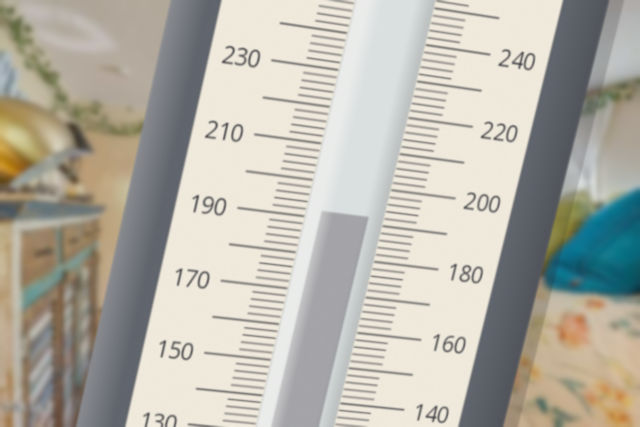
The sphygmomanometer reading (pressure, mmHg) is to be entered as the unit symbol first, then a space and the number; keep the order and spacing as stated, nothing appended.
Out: mmHg 192
